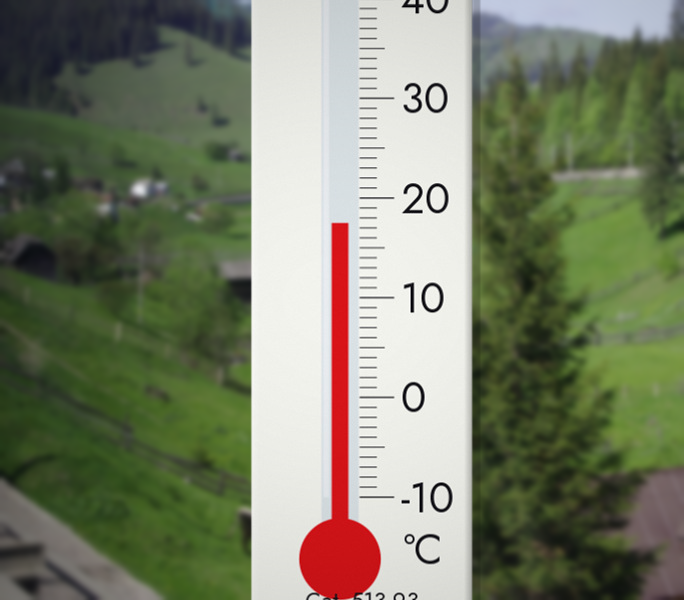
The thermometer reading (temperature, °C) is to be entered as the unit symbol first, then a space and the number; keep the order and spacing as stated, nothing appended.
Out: °C 17.5
